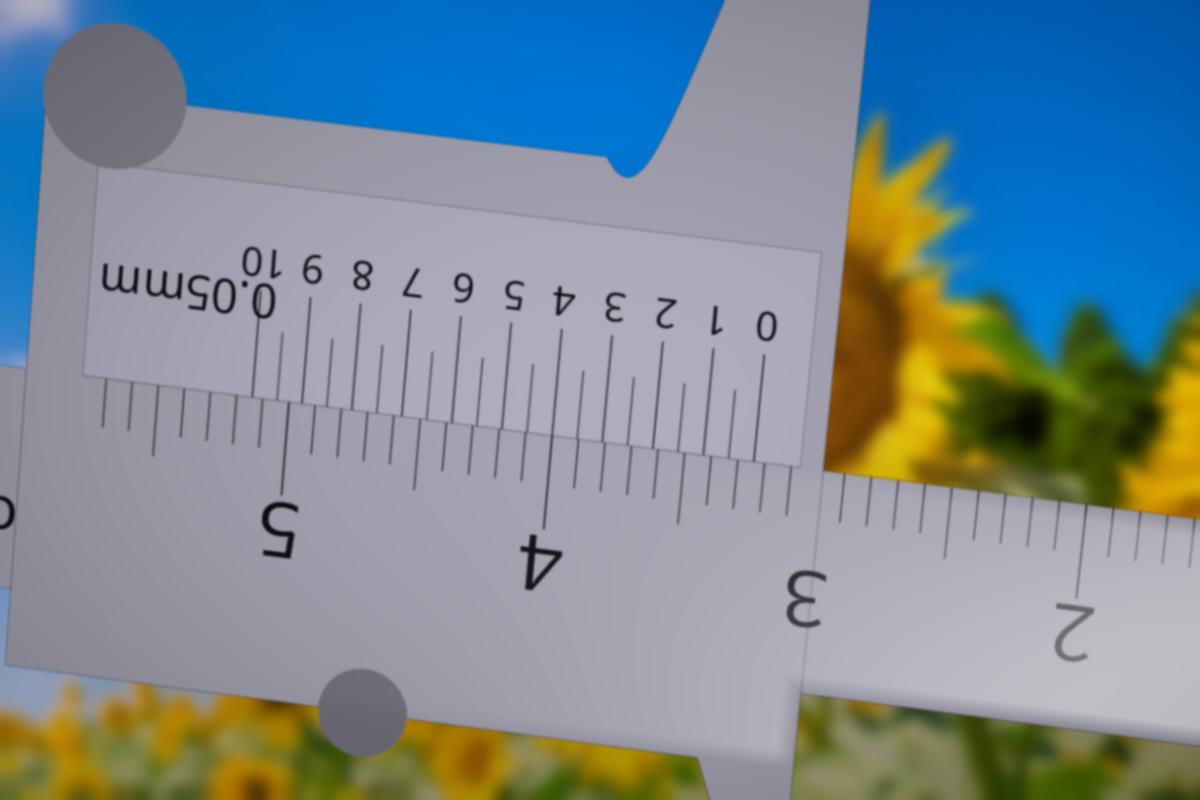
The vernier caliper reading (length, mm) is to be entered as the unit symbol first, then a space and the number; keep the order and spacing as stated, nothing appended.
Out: mm 32.4
